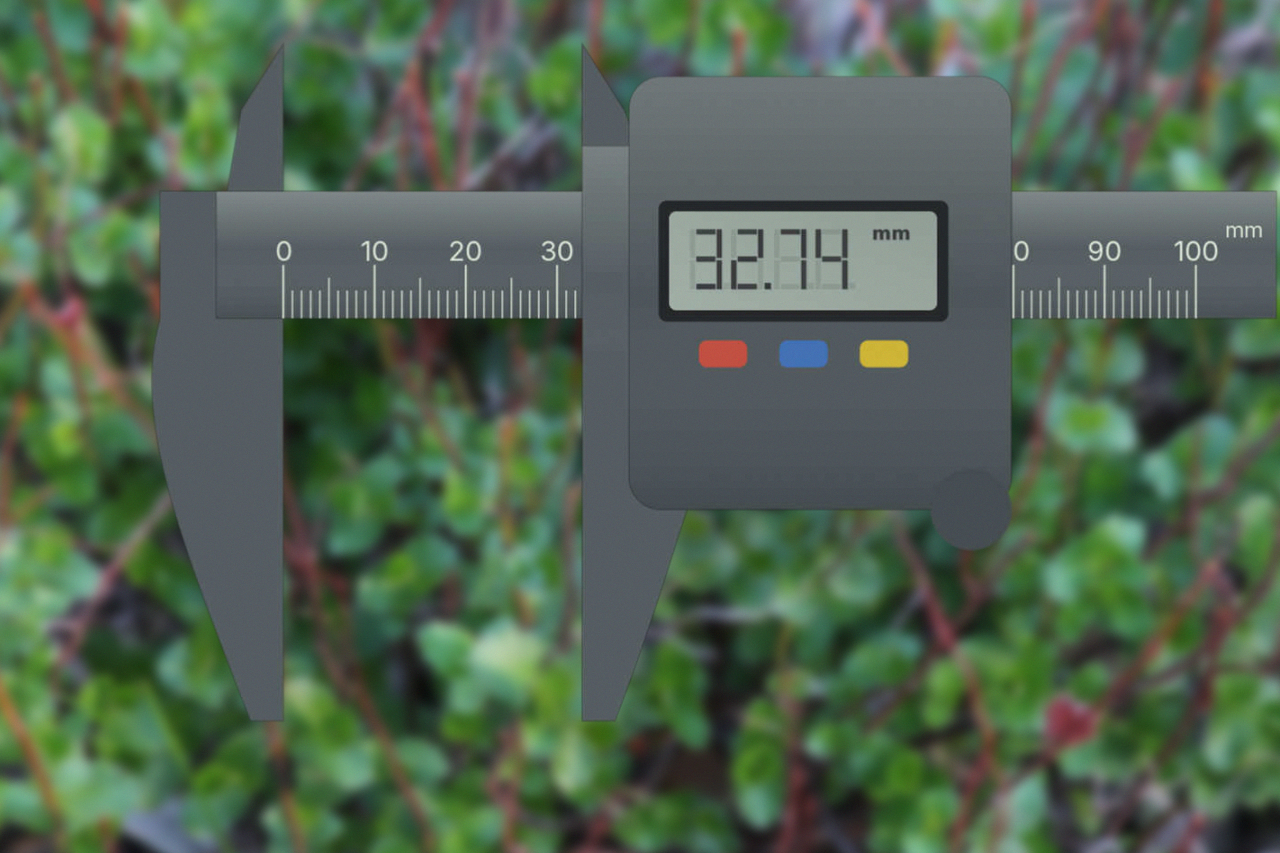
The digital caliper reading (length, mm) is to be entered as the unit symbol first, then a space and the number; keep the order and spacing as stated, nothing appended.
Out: mm 32.74
